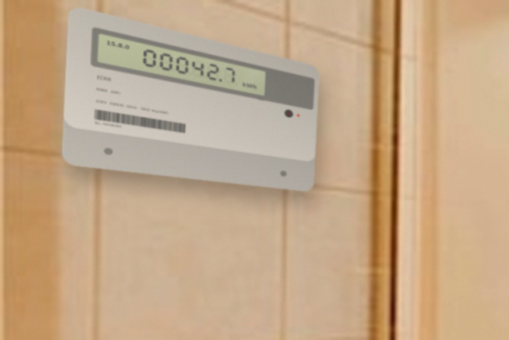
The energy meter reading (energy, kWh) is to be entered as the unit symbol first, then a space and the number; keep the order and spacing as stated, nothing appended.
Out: kWh 42.7
